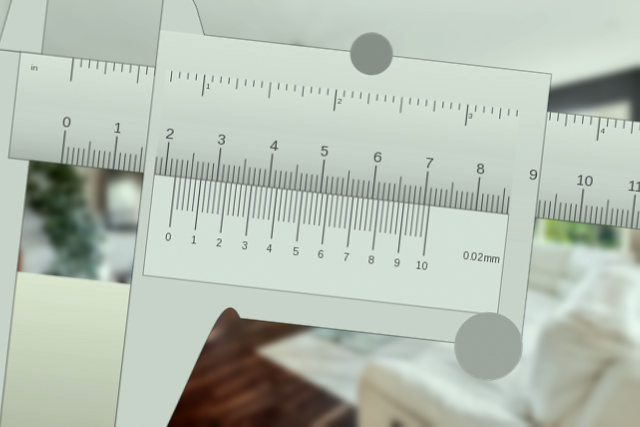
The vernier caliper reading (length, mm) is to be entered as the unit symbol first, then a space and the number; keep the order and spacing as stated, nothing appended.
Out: mm 22.0
